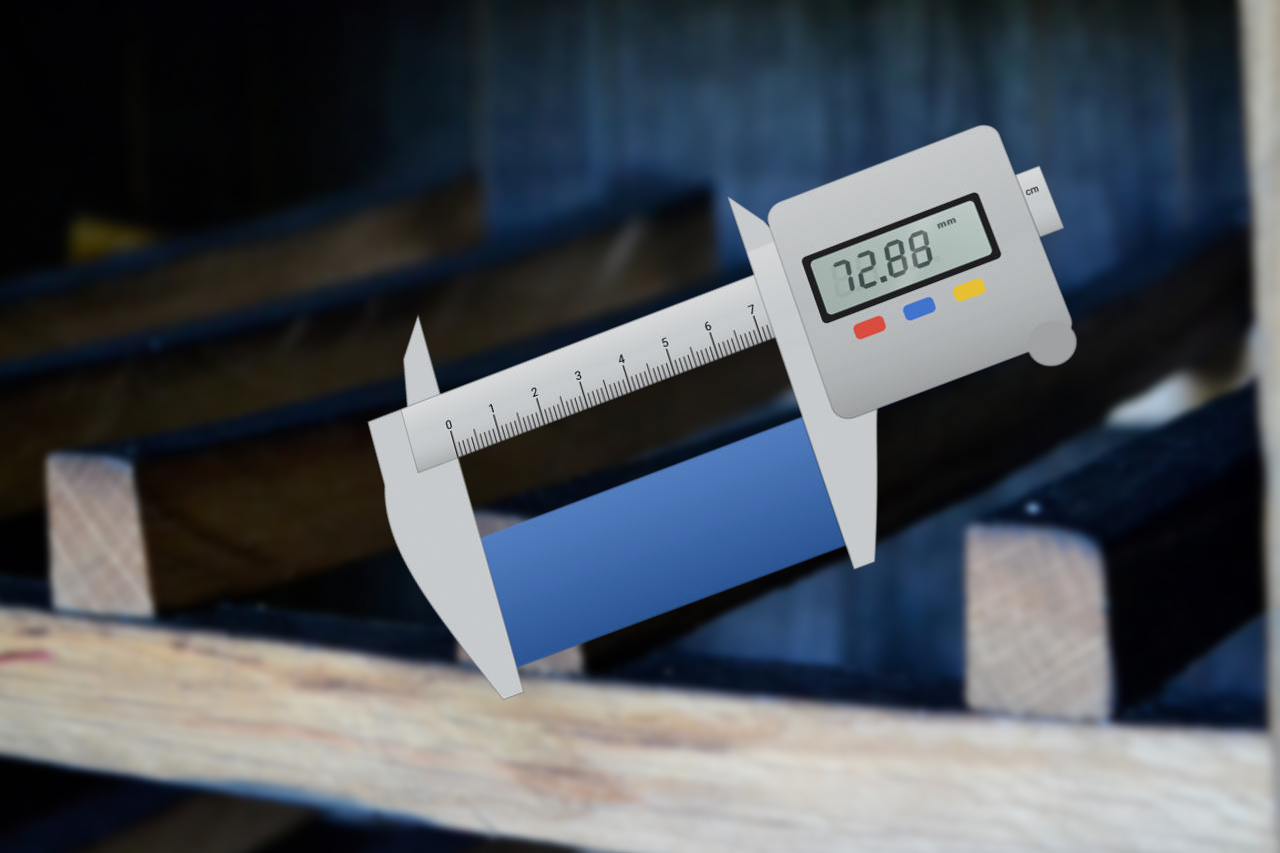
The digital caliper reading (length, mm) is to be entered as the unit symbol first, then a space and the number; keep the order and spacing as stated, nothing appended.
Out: mm 72.88
